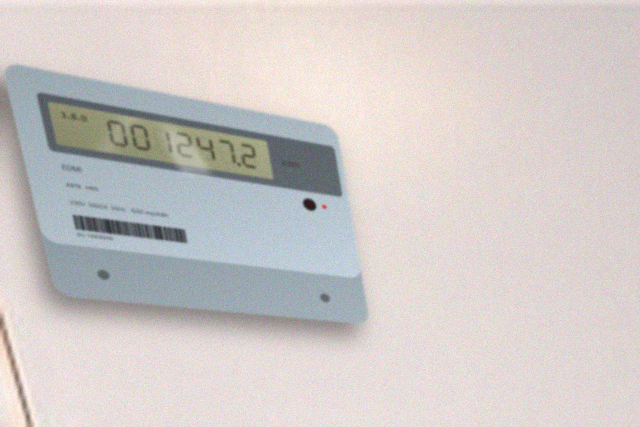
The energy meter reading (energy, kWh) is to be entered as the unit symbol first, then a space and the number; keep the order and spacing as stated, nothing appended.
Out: kWh 1247.2
